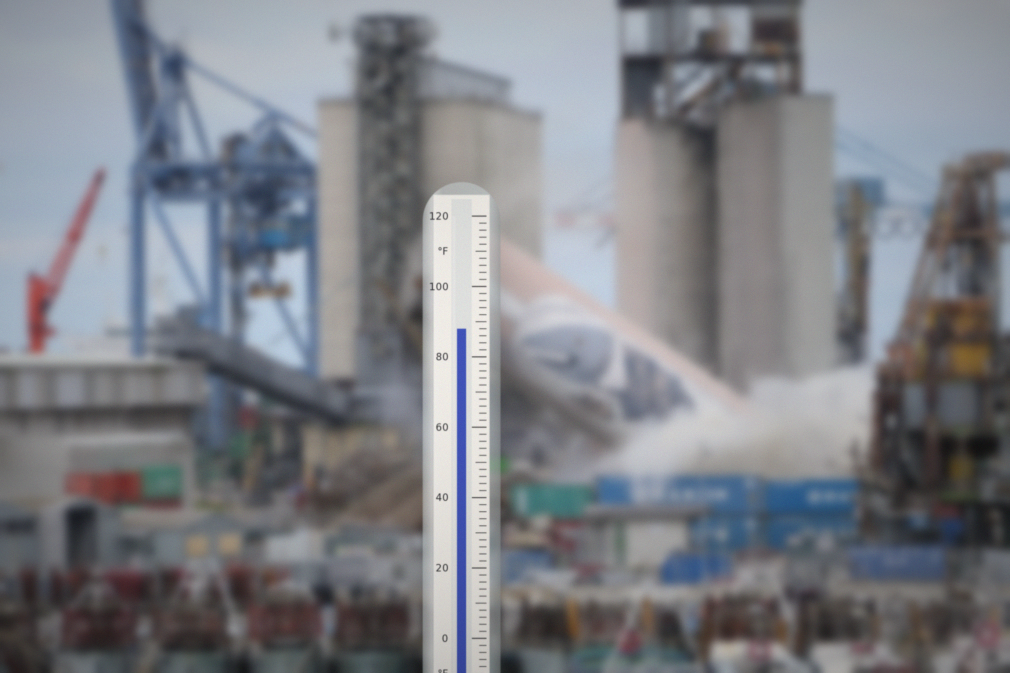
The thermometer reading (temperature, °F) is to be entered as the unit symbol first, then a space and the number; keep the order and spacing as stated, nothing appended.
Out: °F 88
